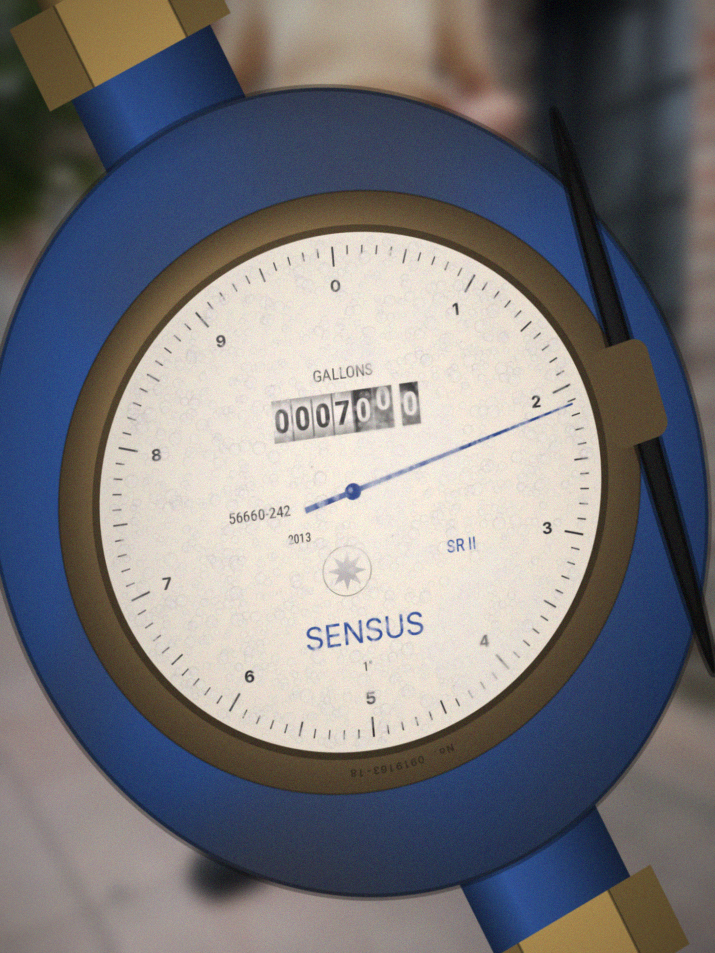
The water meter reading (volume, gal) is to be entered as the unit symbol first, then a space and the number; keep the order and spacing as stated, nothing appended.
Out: gal 7002.1
